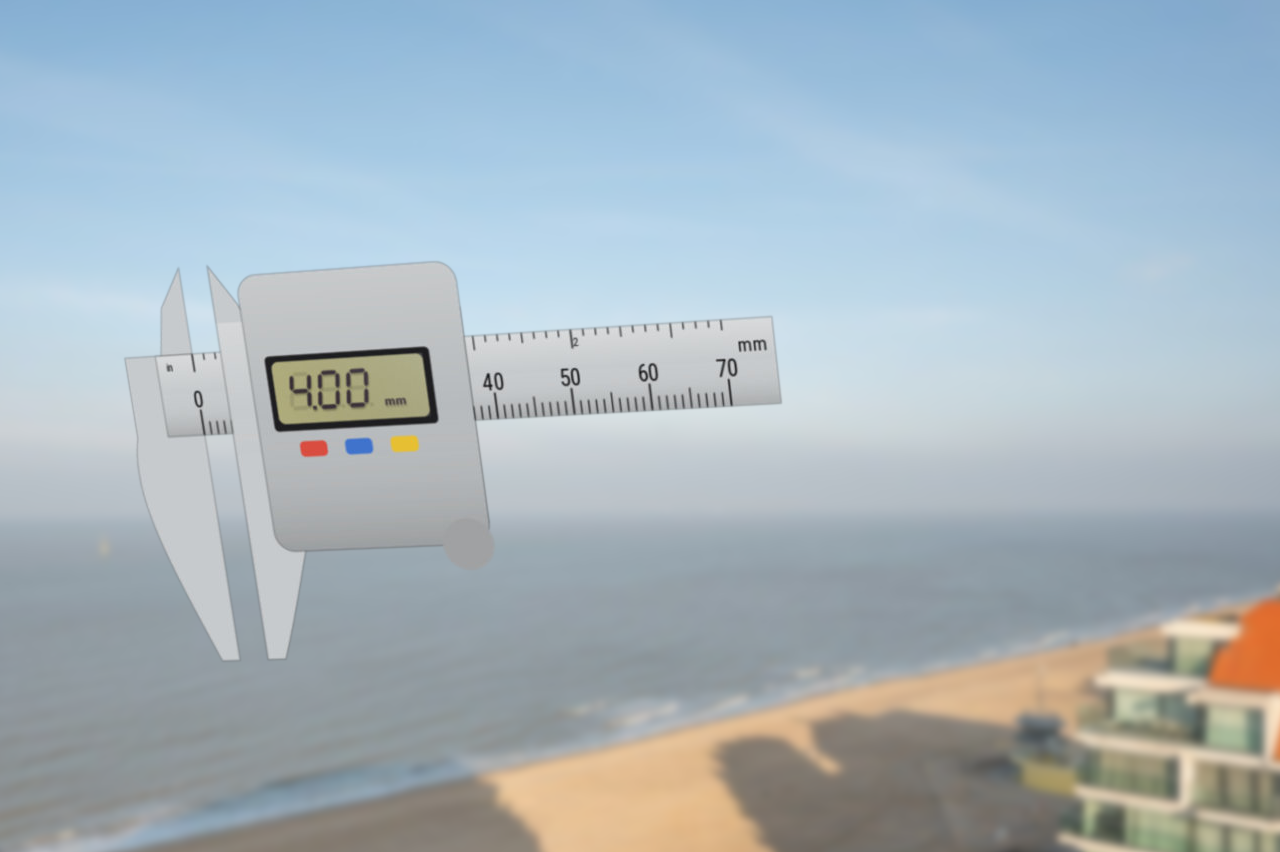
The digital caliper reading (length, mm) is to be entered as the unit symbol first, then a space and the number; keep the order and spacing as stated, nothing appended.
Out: mm 4.00
